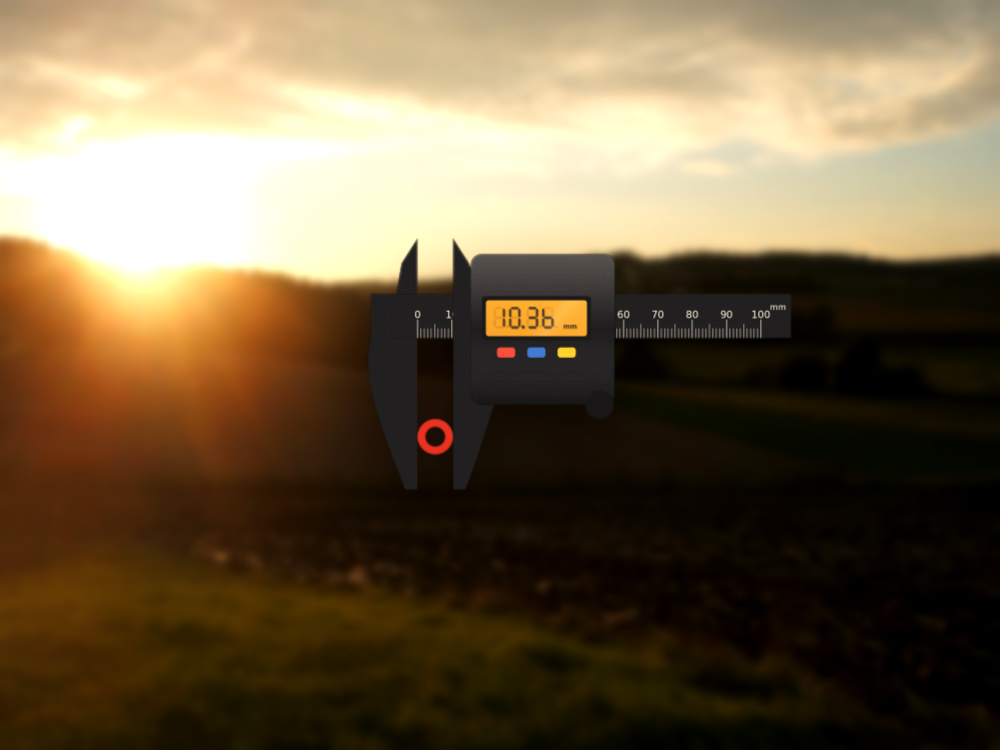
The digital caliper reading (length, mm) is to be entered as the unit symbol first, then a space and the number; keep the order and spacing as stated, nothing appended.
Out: mm 10.36
